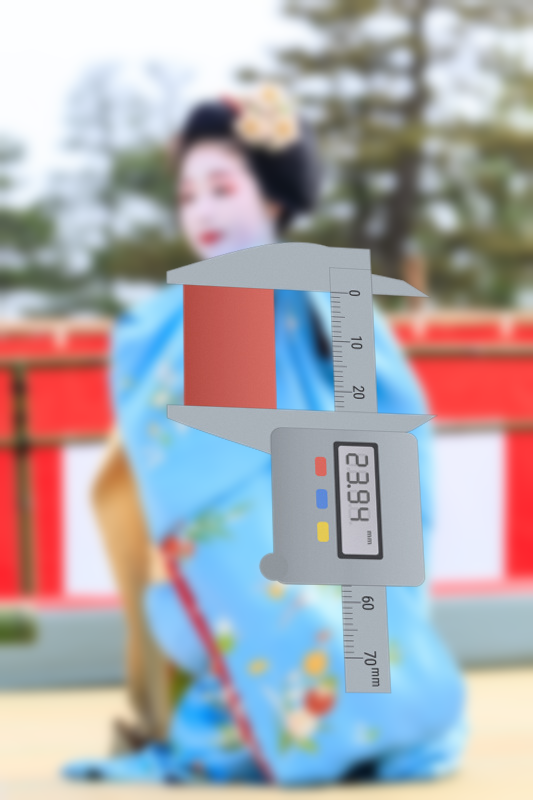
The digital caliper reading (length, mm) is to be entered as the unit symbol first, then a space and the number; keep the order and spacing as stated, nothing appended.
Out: mm 23.94
